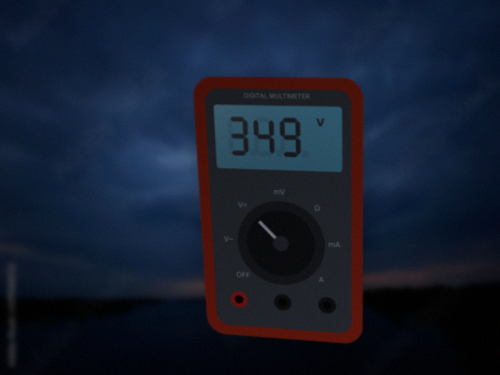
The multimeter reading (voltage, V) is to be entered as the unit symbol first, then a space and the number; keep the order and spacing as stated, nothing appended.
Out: V 349
